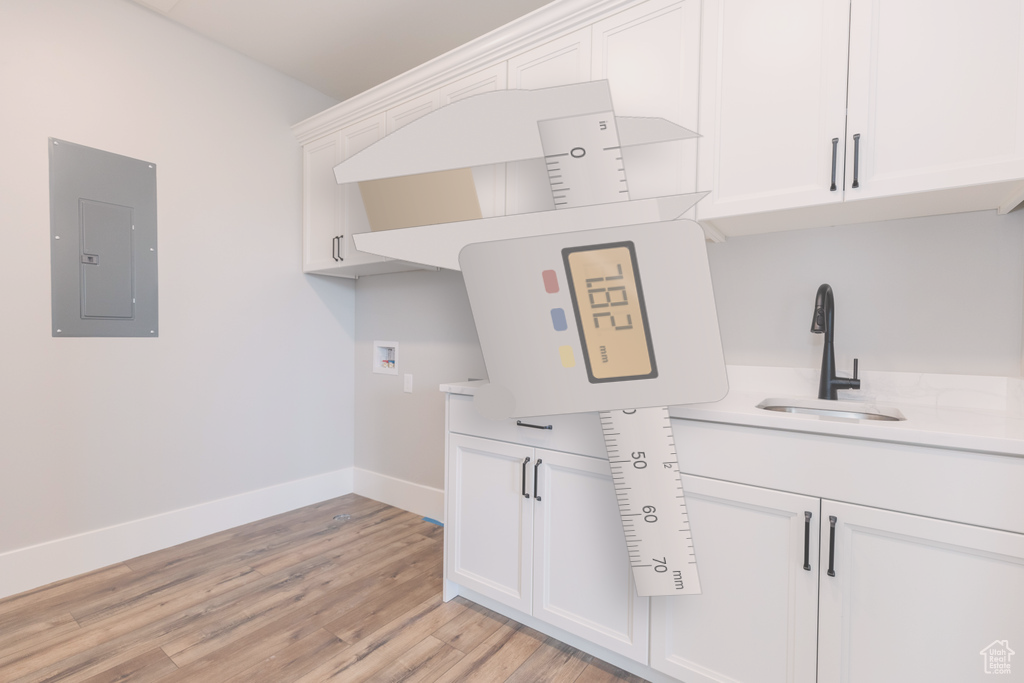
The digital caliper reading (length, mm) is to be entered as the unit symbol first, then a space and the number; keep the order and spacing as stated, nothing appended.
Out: mm 7.82
